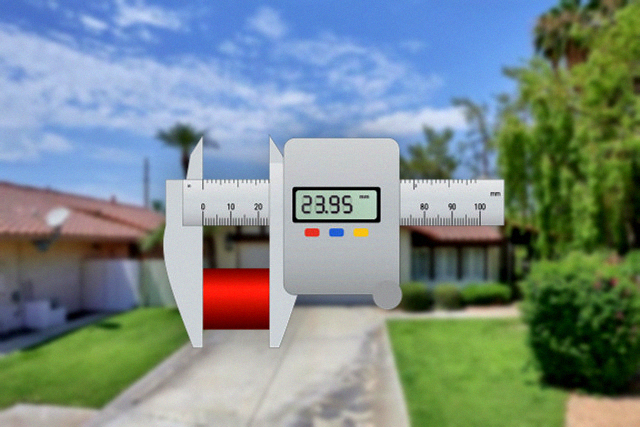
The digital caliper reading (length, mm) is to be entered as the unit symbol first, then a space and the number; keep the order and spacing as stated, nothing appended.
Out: mm 23.95
